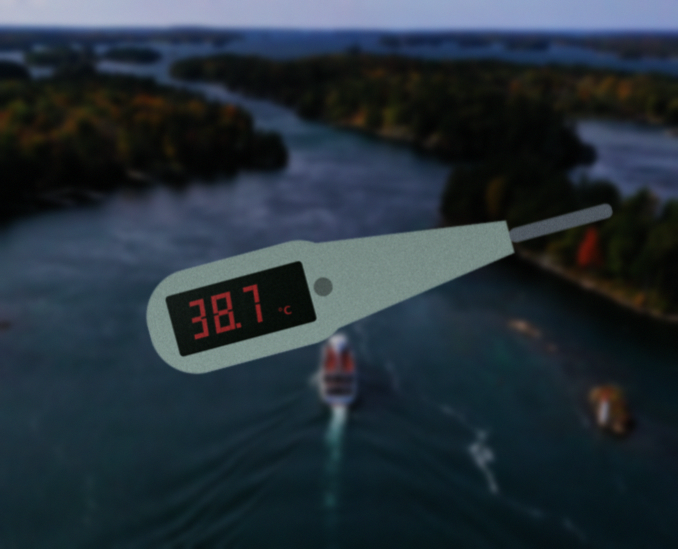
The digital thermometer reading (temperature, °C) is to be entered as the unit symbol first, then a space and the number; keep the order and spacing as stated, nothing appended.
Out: °C 38.7
